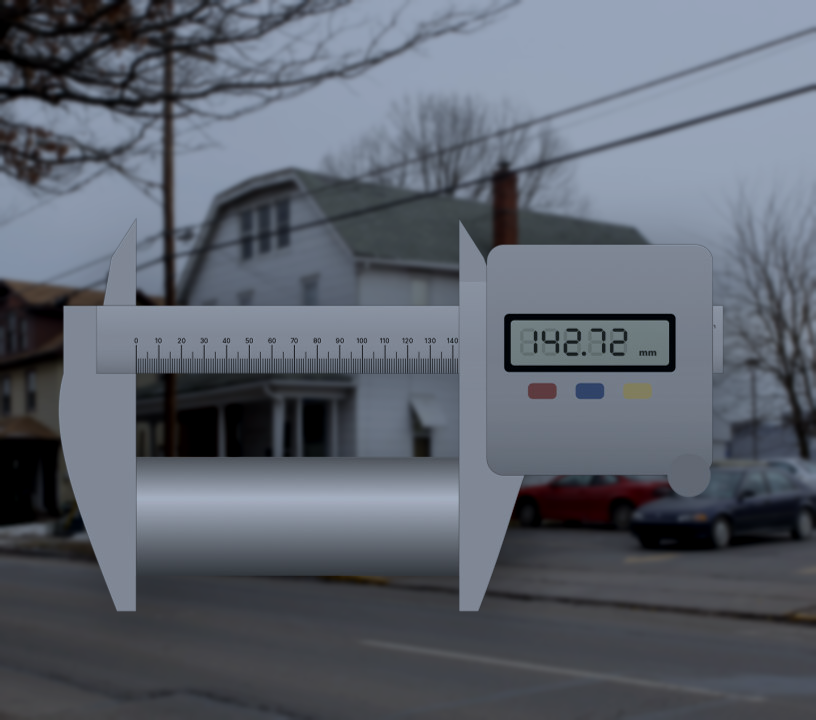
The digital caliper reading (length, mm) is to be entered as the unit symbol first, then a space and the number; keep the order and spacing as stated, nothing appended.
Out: mm 142.72
